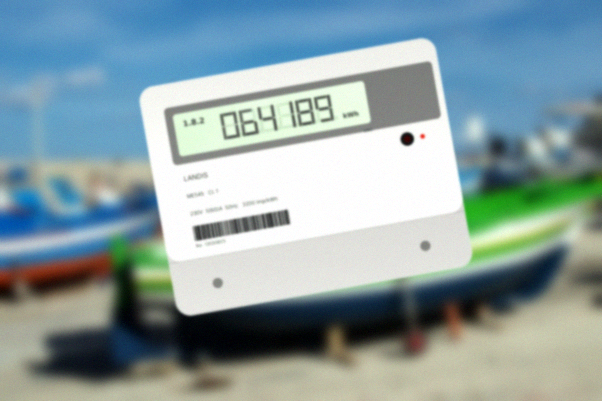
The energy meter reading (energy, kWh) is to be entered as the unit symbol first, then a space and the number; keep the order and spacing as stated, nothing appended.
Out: kWh 64189
